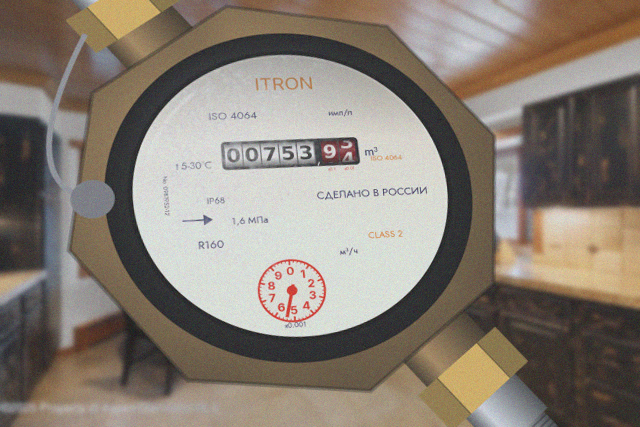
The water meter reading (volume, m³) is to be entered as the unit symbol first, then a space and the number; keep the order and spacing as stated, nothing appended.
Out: m³ 753.935
